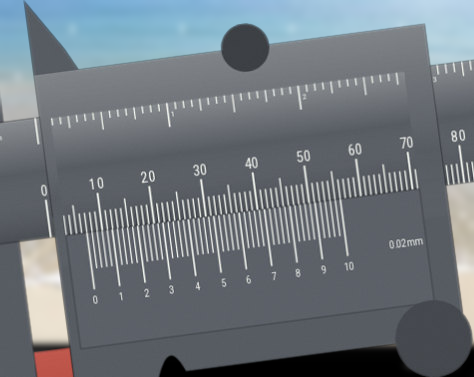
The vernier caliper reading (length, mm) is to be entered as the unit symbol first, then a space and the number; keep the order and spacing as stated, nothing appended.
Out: mm 7.0
